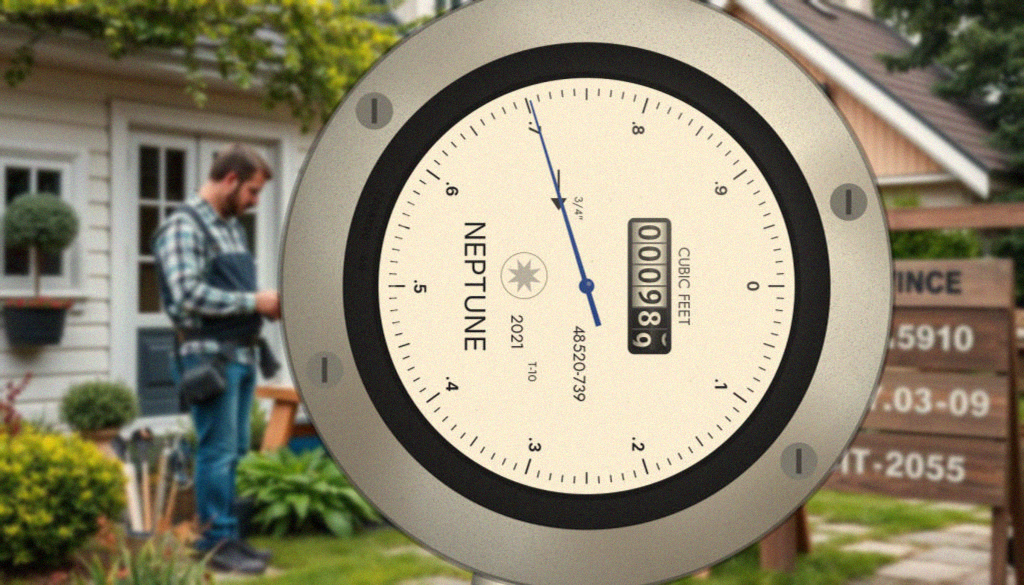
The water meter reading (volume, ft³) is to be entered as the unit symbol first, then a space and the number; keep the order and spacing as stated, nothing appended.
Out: ft³ 988.70
